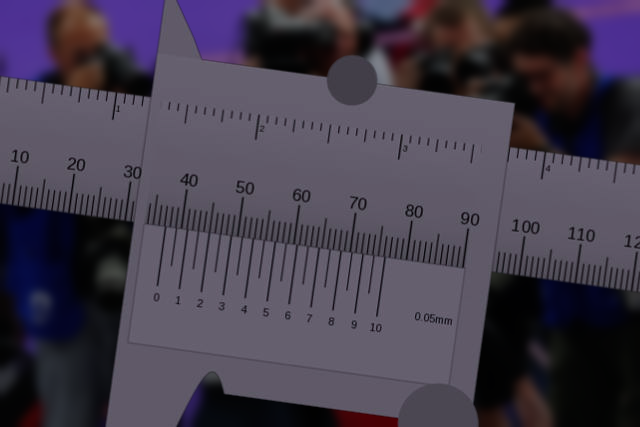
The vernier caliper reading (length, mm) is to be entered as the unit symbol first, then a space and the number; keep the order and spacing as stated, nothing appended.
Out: mm 37.2
